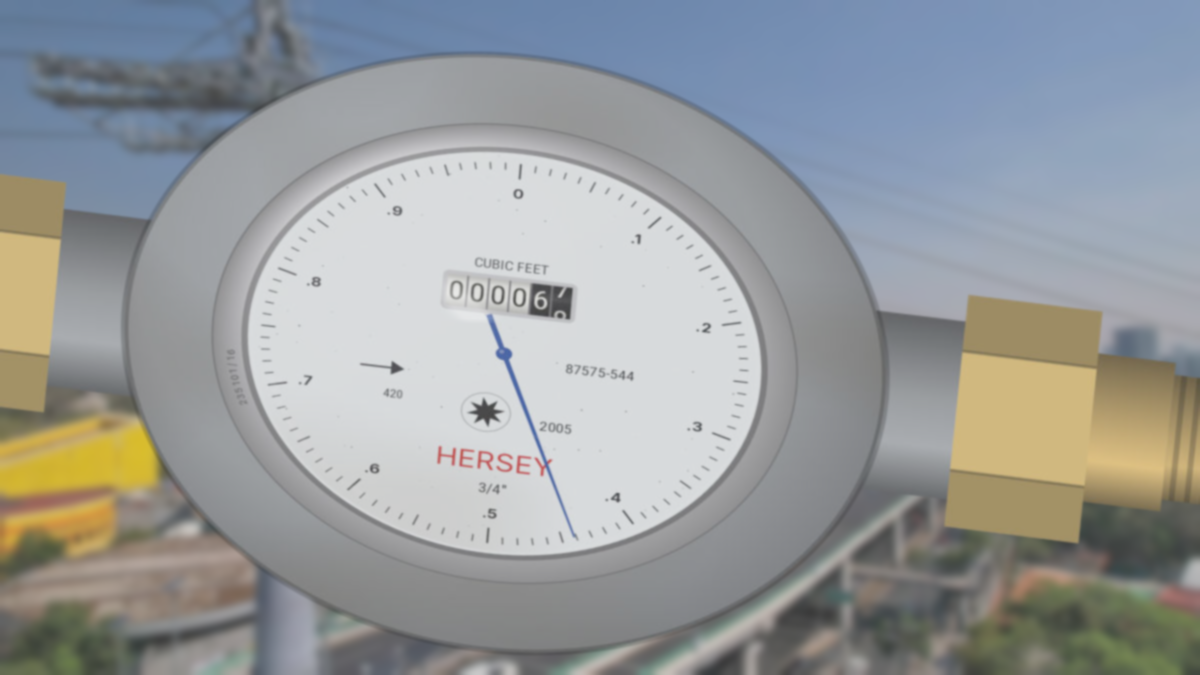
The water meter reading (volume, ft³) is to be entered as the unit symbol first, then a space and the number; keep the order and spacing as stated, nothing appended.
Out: ft³ 67.44
